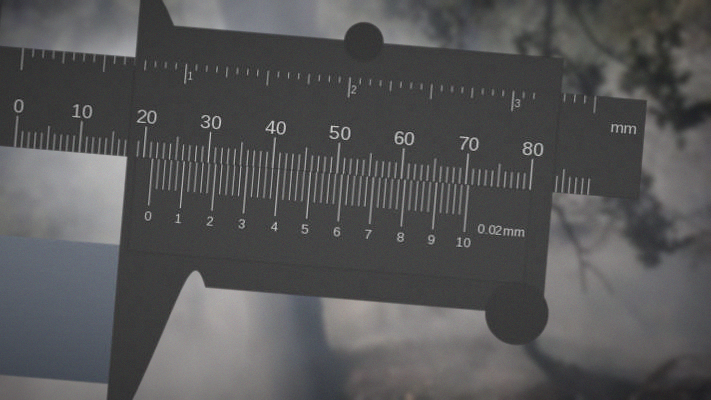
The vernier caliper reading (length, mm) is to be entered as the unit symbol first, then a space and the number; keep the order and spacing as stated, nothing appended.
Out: mm 21.4
